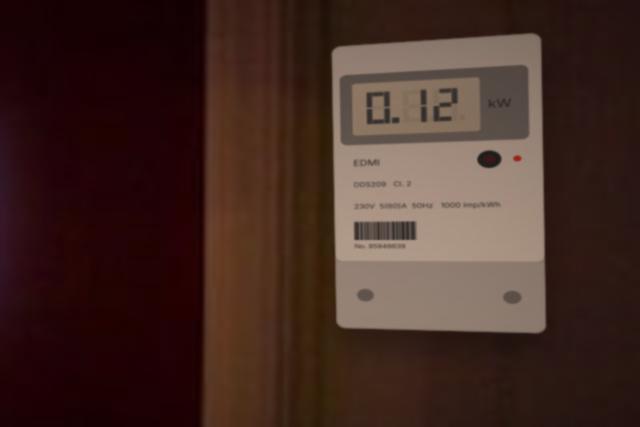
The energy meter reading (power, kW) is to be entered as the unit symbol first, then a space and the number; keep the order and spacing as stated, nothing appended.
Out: kW 0.12
